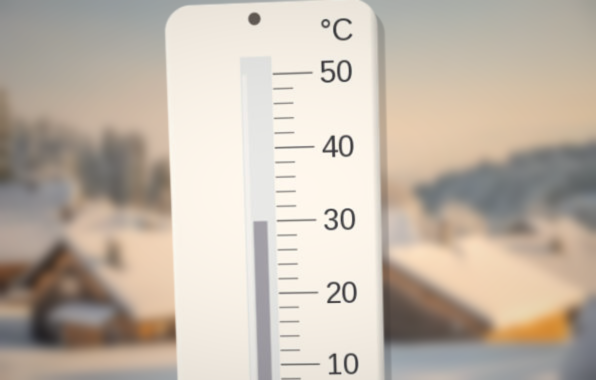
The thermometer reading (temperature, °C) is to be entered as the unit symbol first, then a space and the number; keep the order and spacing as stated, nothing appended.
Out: °C 30
